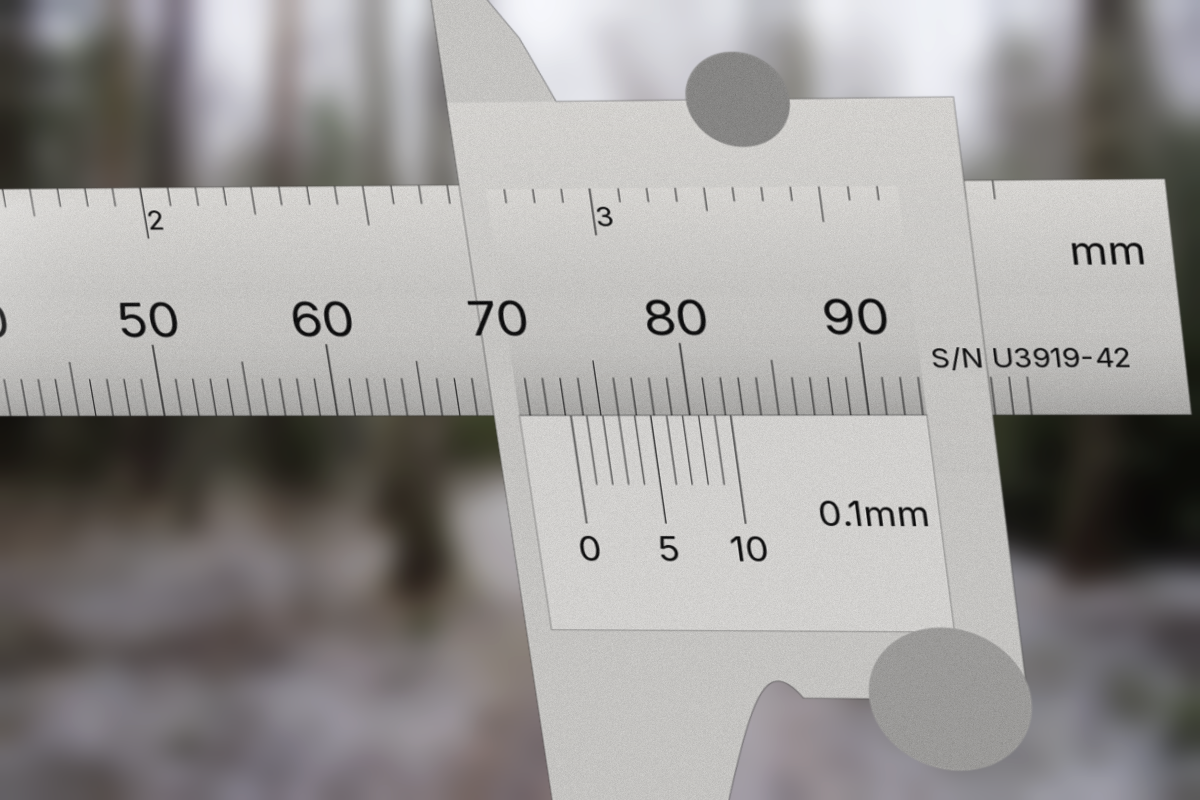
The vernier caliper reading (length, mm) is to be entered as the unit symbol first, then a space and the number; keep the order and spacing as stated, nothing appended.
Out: mm 73.3
